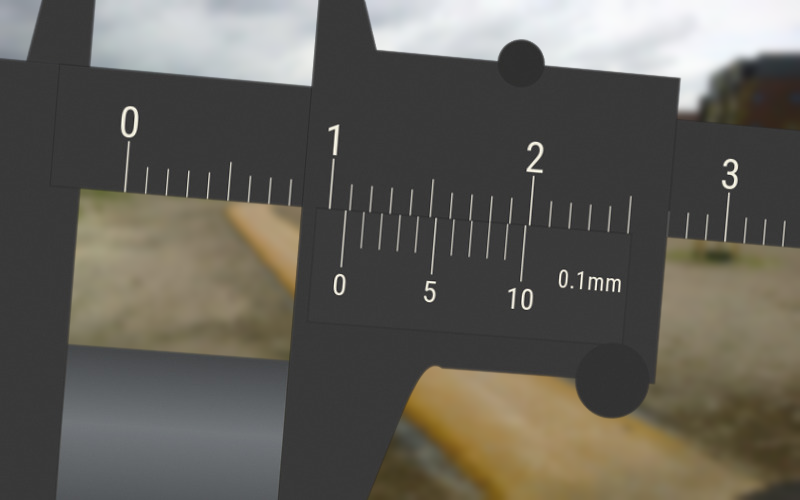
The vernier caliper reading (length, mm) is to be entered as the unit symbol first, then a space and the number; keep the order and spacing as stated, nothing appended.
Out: mm 10.8
